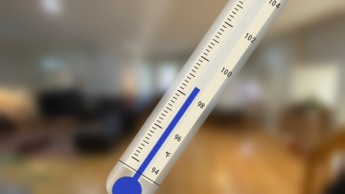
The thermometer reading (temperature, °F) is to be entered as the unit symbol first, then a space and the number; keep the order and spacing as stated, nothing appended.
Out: °F 98.6
